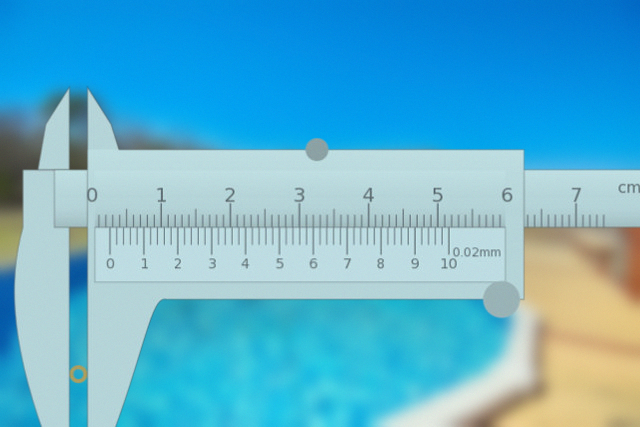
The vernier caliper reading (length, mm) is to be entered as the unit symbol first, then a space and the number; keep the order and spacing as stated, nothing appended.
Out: mm 2.6
